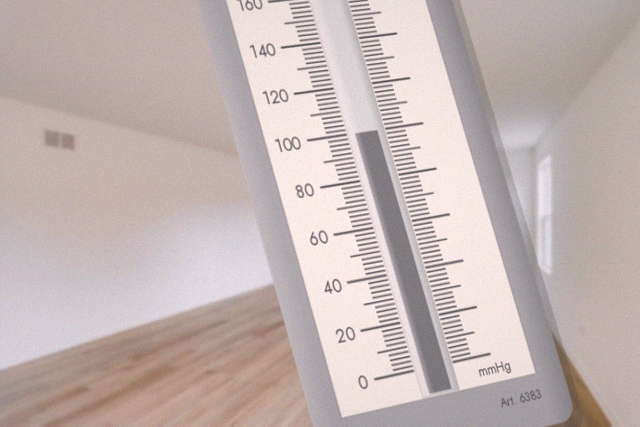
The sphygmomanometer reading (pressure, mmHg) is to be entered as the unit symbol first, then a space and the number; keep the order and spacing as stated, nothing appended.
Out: mmHg 100
